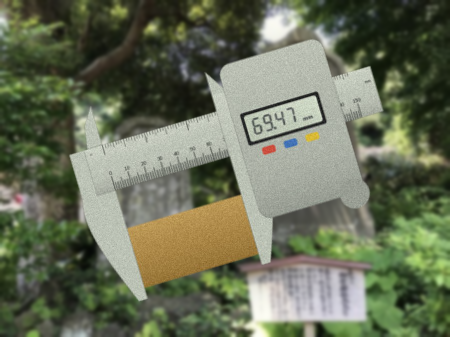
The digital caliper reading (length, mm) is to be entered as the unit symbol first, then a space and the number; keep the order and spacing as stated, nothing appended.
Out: mm 69.47
